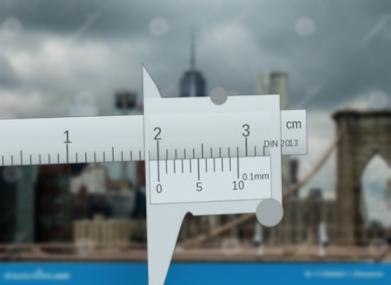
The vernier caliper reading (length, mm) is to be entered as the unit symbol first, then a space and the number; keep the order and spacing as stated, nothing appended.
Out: mm 20.0
